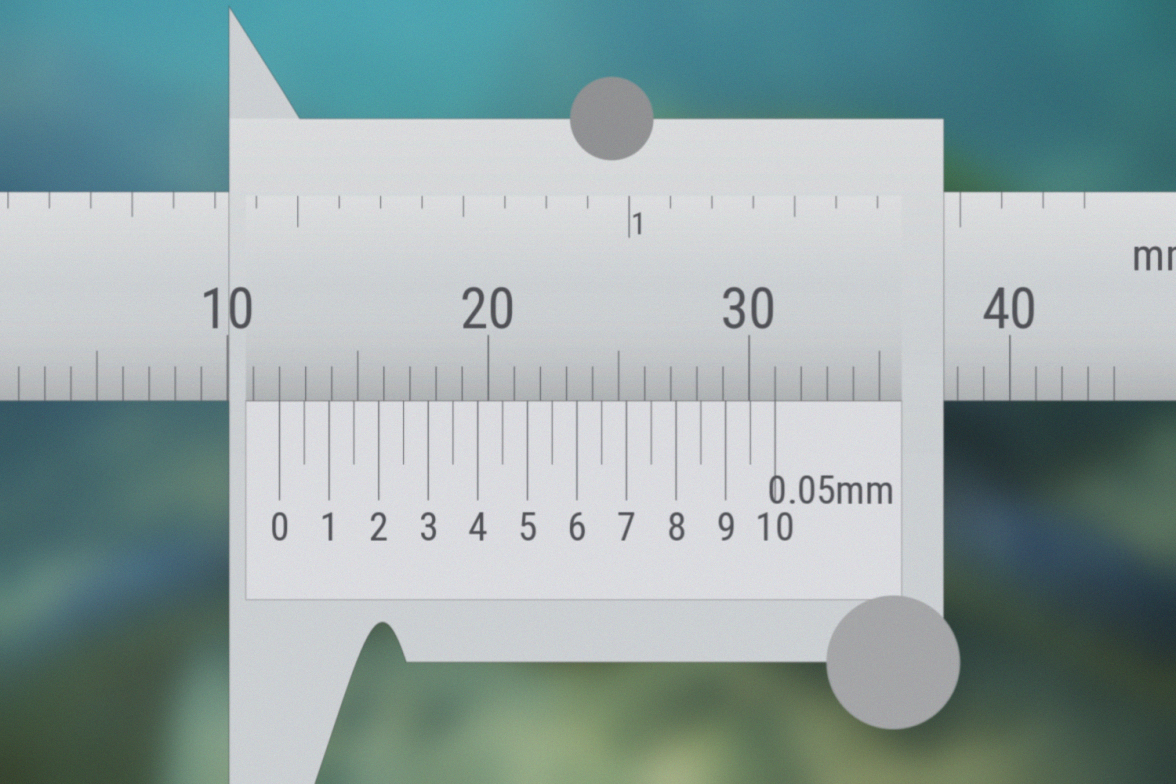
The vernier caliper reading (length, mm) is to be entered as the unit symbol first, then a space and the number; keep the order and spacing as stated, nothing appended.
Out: mm 12.00
